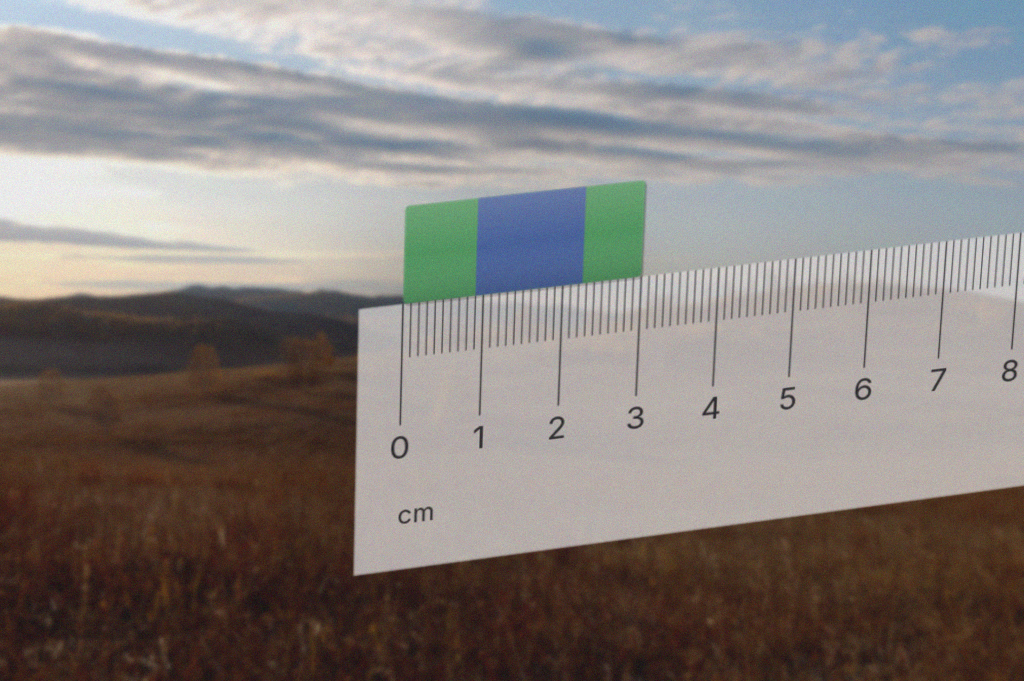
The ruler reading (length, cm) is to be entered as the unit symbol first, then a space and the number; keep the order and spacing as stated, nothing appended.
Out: cm 3
